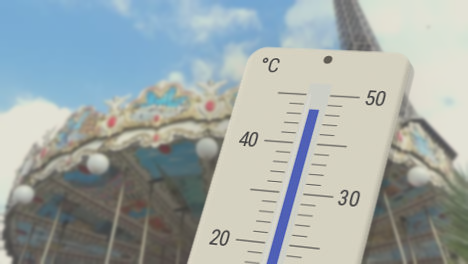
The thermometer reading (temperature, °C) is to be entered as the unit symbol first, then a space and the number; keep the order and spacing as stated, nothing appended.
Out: °C 47
